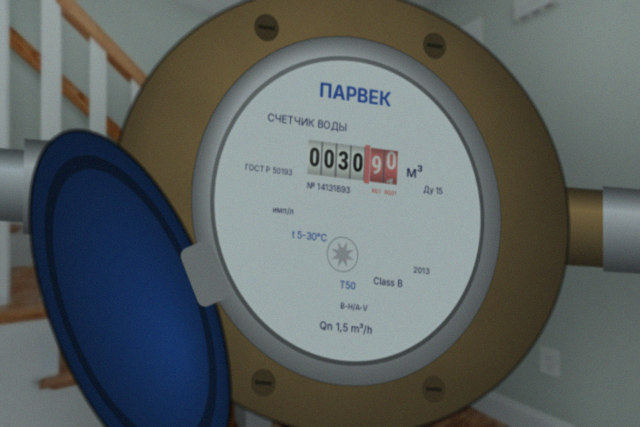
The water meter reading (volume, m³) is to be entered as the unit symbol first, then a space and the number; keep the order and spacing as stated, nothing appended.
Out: m³ 30.90
